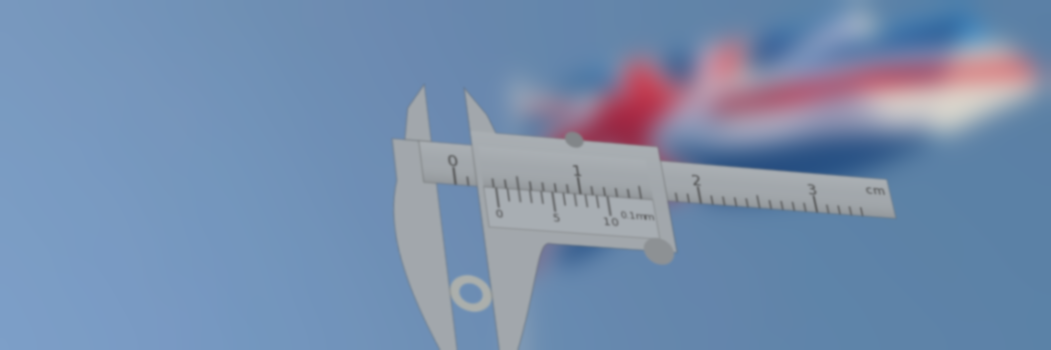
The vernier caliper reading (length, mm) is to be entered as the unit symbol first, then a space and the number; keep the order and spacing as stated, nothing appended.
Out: mm 3.2
